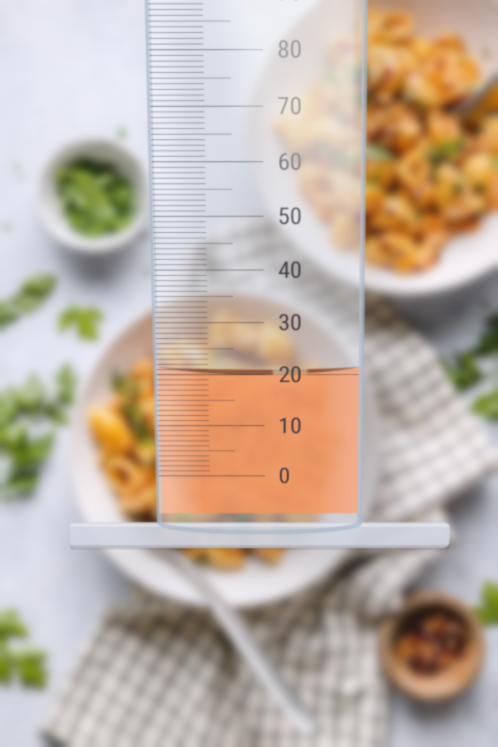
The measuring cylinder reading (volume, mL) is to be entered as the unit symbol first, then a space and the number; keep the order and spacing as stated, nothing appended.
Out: mL 20
